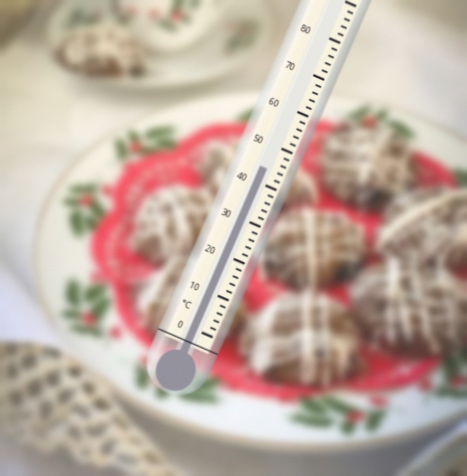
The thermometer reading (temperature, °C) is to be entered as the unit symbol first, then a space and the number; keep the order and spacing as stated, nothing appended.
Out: °C 44
